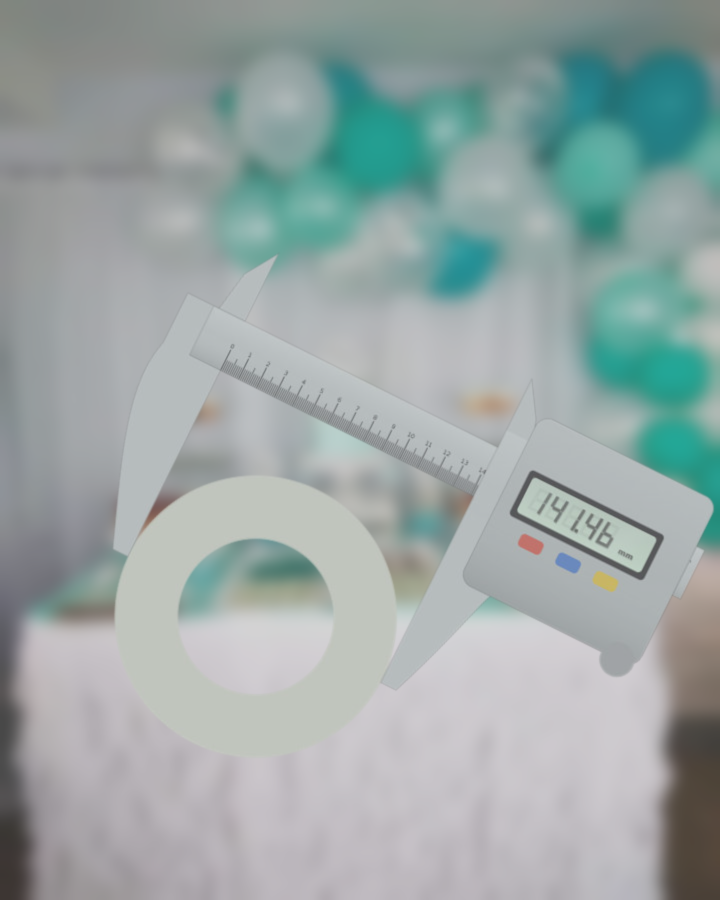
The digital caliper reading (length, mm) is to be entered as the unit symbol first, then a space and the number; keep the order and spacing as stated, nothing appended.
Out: mm 141.46
